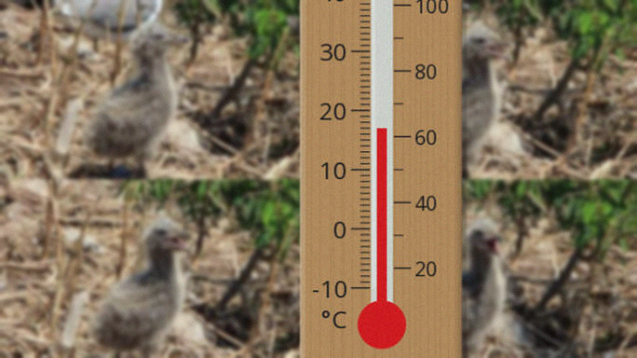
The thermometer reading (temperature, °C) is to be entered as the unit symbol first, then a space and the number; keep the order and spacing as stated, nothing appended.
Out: °C 17
